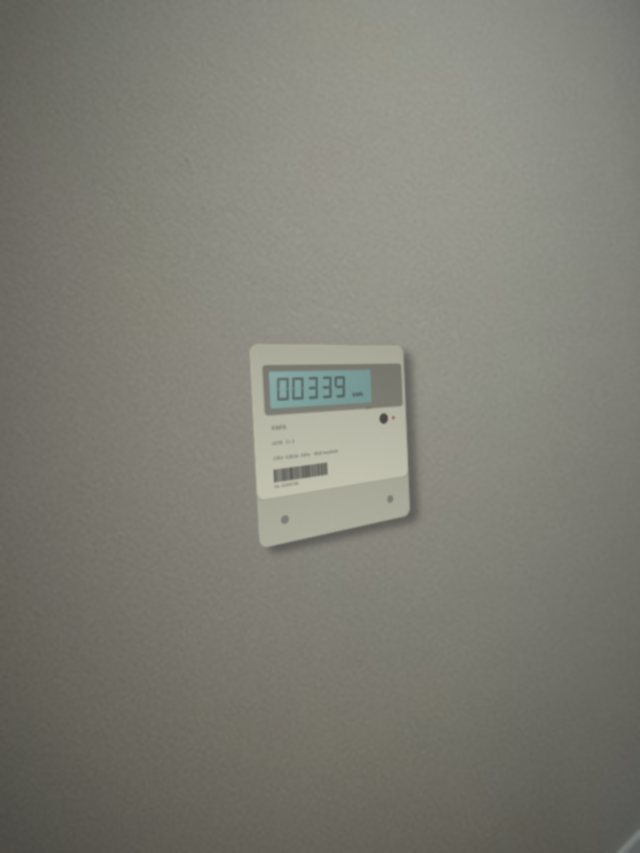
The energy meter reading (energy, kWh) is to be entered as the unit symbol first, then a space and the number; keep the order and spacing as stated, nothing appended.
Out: kWh 339
